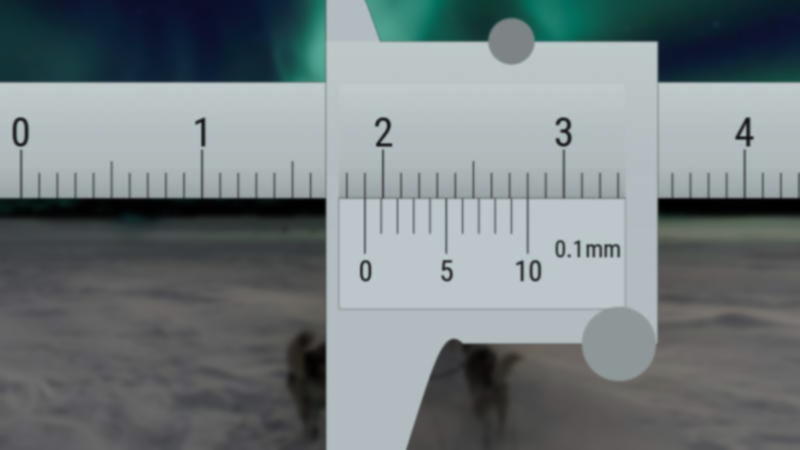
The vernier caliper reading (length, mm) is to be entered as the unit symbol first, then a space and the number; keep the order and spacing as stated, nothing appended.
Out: mm 19.0
